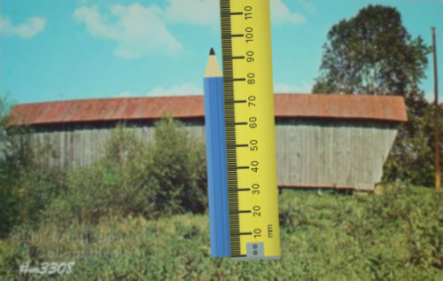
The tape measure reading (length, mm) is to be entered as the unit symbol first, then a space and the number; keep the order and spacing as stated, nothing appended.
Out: mm 95
